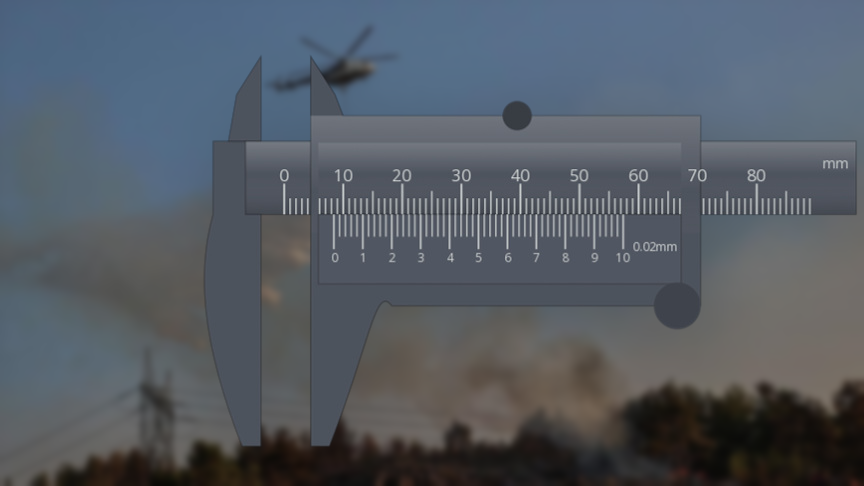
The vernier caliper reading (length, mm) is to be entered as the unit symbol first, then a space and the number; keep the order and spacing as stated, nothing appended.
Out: mm 8.4
